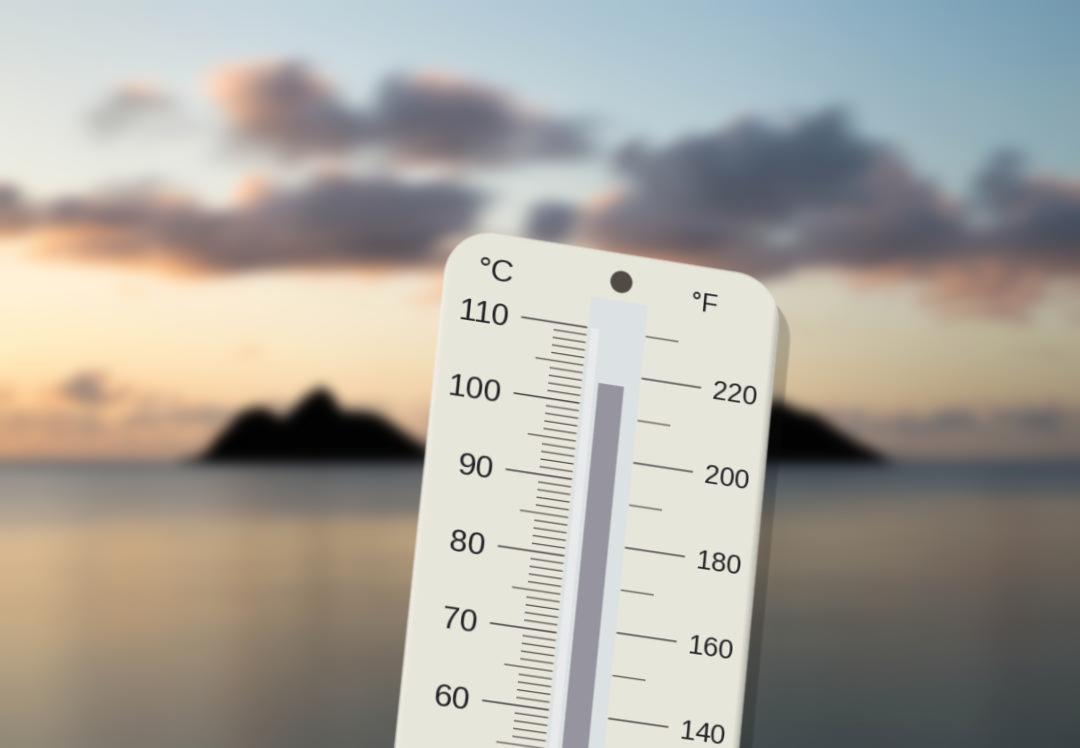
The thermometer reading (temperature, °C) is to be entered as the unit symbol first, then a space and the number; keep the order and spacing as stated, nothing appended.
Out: °C 103
